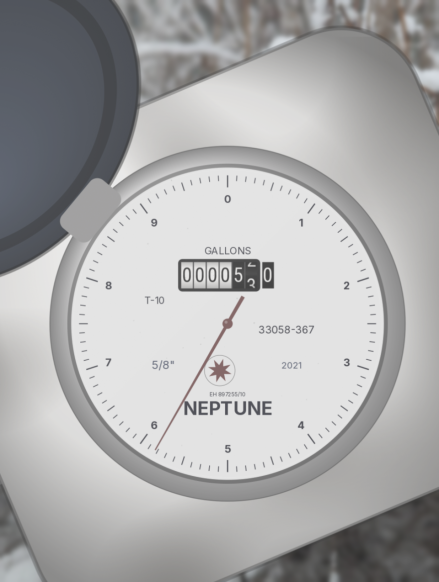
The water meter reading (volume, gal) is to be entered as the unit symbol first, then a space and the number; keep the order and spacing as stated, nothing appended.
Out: gal 525.8
